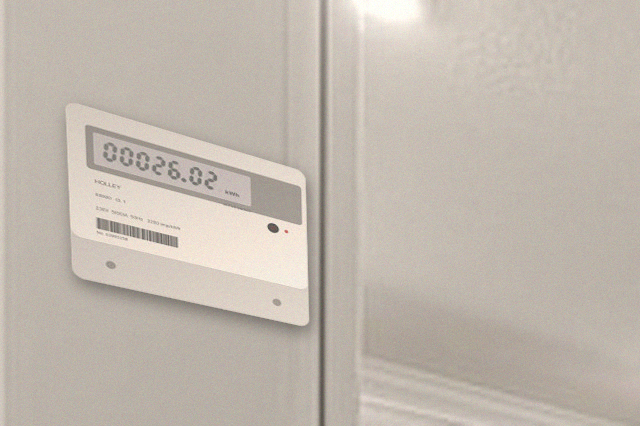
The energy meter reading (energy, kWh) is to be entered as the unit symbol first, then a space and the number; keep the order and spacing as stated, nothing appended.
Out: kWh 26.02
